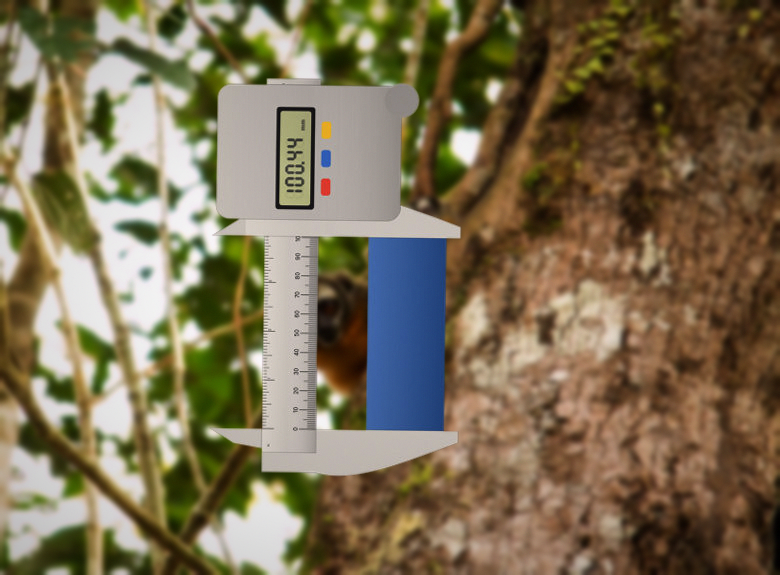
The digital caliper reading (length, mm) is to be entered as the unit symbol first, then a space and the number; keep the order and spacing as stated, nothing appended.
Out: mm 100.44
